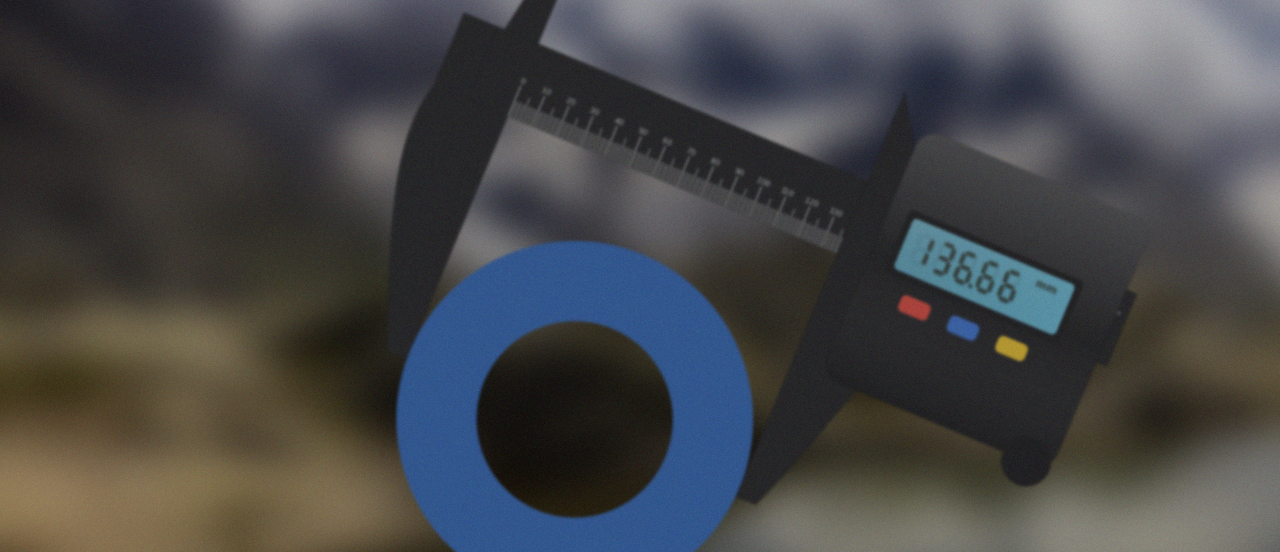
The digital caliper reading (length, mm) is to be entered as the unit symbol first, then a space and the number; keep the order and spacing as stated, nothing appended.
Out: mm 136.66
